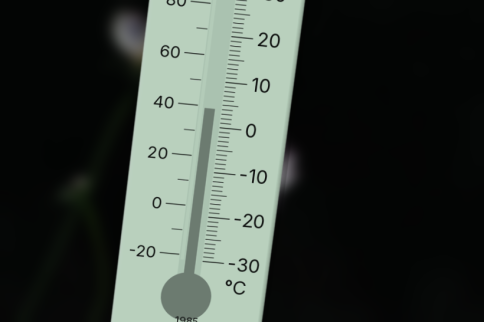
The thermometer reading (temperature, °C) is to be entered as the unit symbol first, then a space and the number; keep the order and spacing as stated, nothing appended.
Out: °C 4
